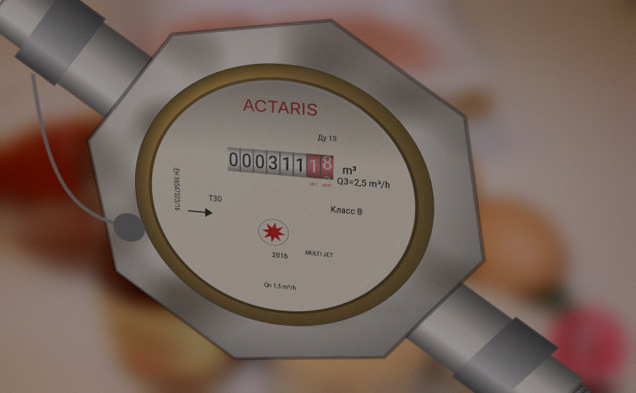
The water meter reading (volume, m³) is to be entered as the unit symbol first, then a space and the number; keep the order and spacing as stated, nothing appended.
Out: m³ 311.18
